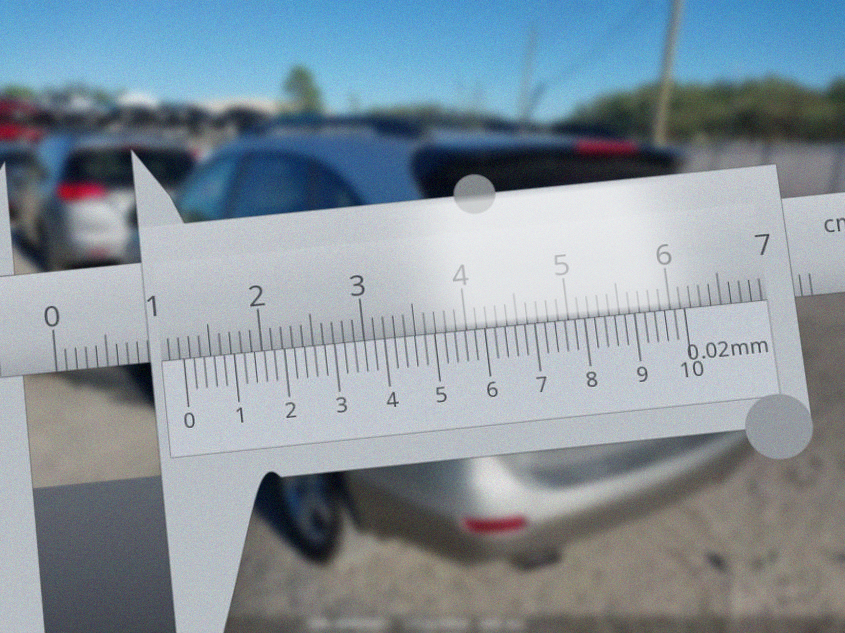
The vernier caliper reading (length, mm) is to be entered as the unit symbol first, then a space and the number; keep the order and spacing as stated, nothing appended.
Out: mm 12.4
